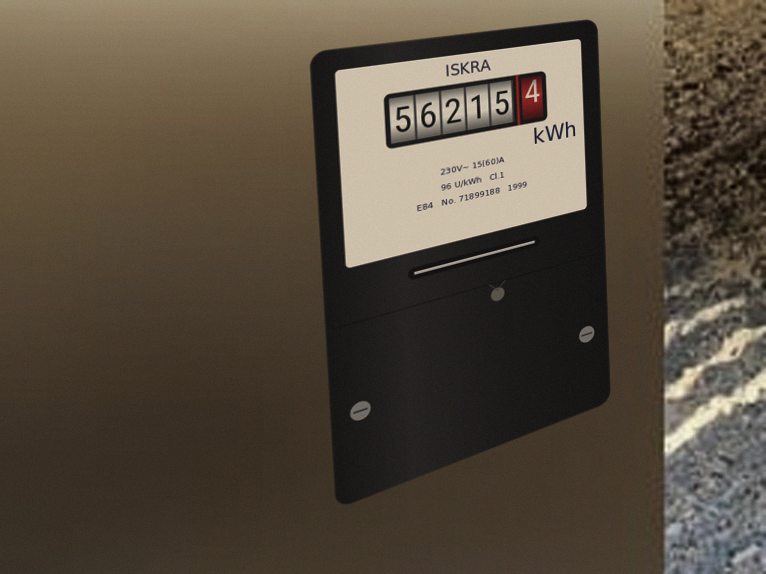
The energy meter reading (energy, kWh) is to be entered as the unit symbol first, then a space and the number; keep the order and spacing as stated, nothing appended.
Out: kWh 56215.4
